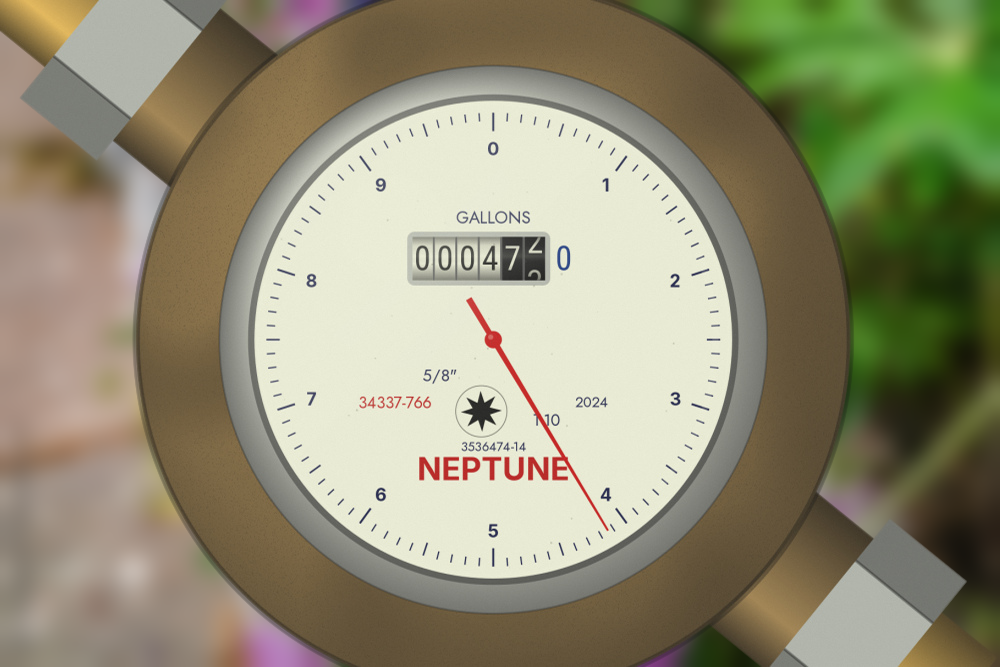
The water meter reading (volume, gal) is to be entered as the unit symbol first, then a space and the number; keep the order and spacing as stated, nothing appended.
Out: gal 4724.1
